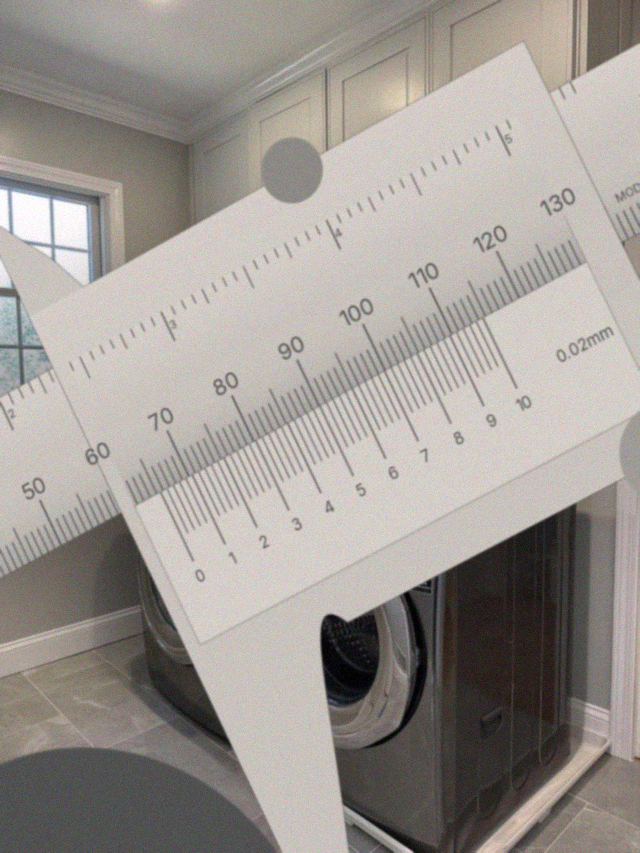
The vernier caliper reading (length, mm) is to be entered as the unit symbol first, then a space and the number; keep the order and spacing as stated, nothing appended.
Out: mm 65.6
